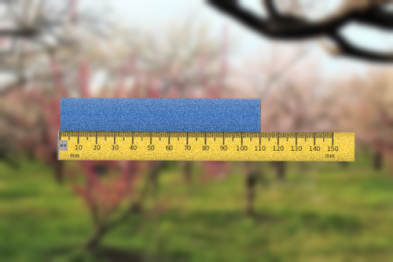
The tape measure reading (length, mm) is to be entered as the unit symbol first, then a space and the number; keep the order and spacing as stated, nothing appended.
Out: mm 110
